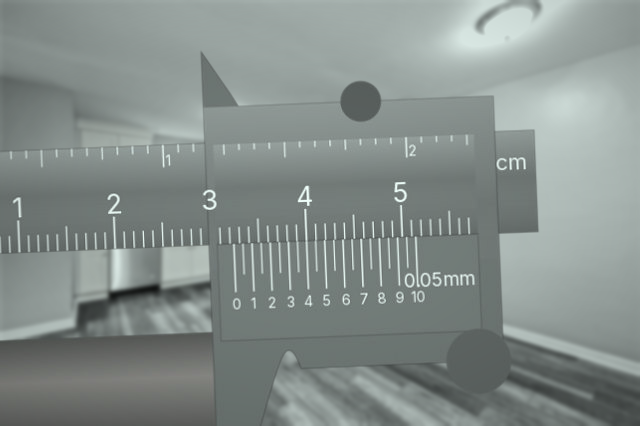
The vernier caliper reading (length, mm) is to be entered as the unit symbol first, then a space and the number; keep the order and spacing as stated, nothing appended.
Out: mm 32.4
